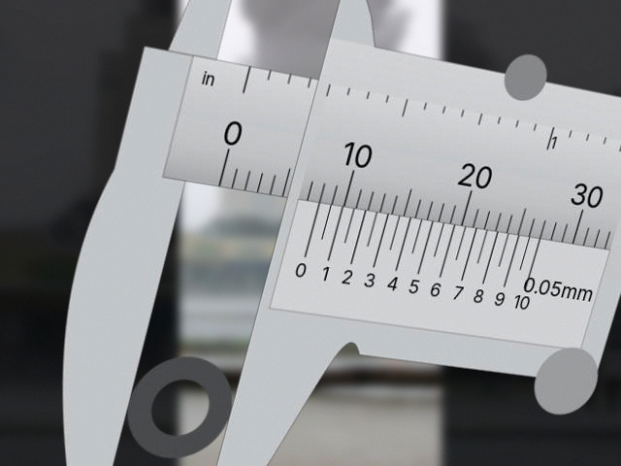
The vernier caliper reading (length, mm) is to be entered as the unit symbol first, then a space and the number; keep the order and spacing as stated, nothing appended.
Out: mm 8.0
